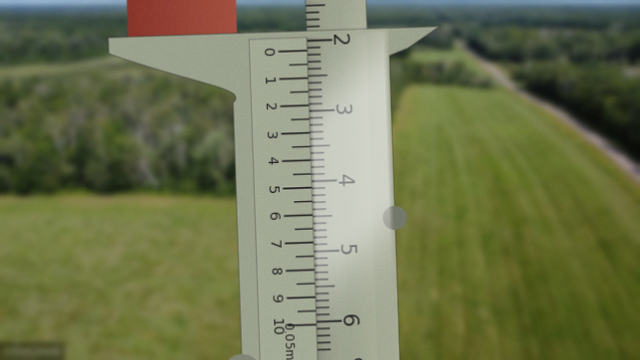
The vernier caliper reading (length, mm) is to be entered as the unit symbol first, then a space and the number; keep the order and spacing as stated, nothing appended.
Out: mm 21.4
